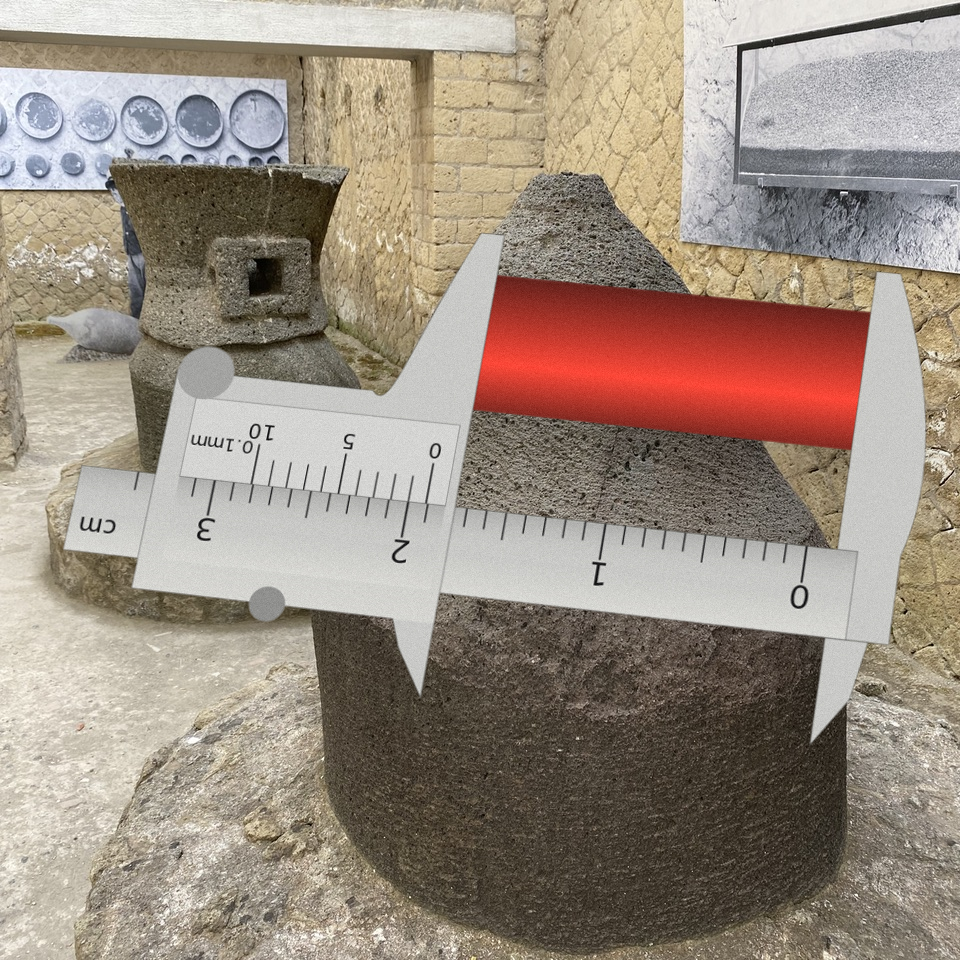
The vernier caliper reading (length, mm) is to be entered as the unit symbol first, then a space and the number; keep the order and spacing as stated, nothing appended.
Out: mm 19.1
